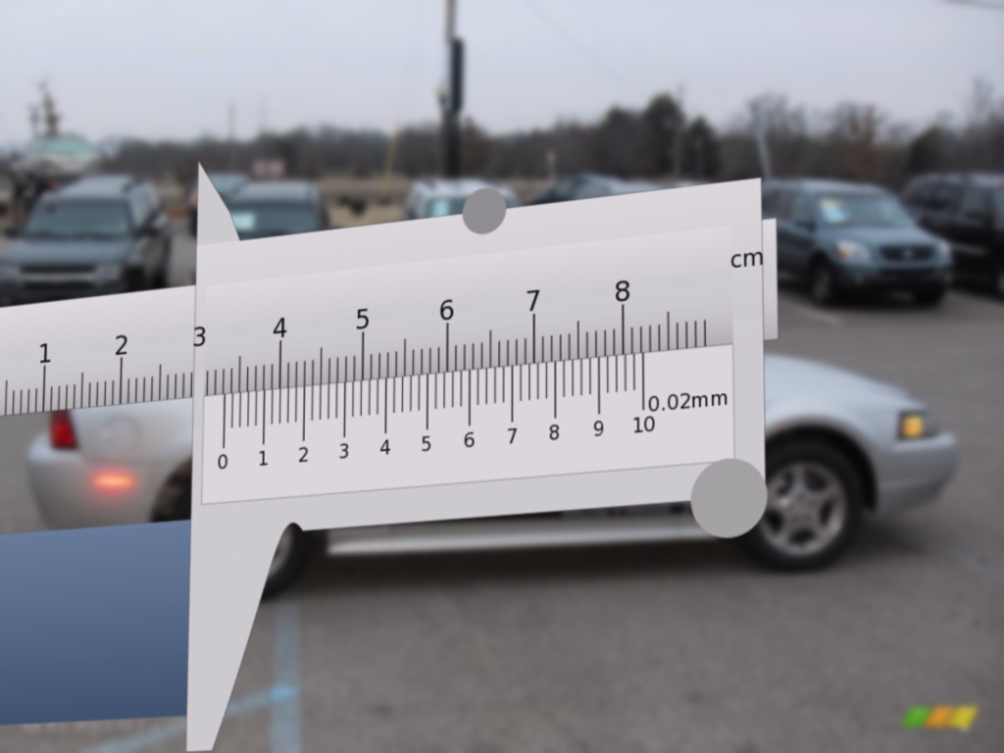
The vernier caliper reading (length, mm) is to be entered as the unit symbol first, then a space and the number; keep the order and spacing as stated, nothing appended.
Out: mm 33.2
